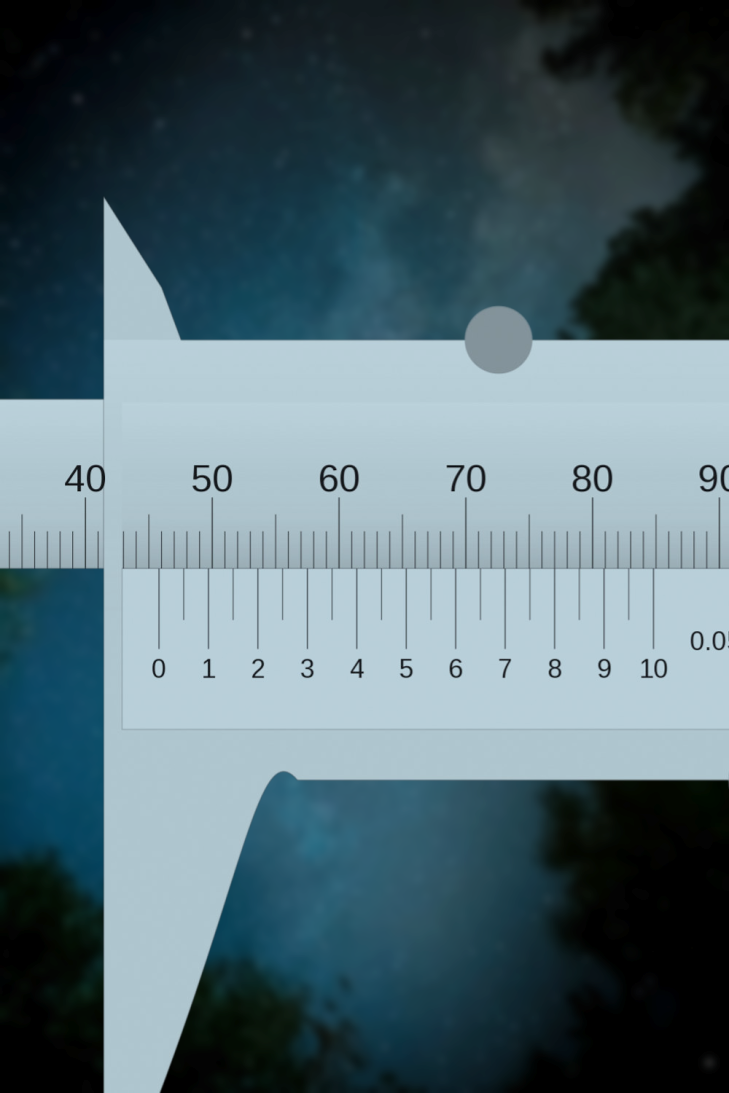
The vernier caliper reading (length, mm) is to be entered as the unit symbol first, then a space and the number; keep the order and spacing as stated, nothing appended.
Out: mm 45.8
